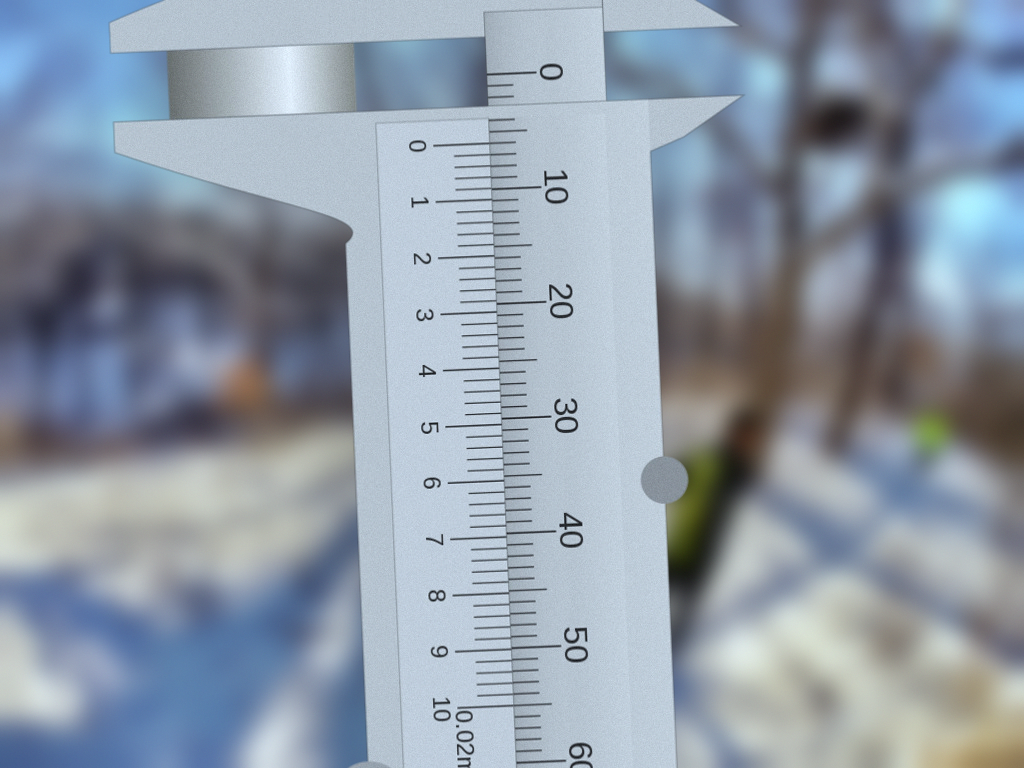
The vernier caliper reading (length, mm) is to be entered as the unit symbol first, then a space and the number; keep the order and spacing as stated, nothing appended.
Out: mm 6.0
